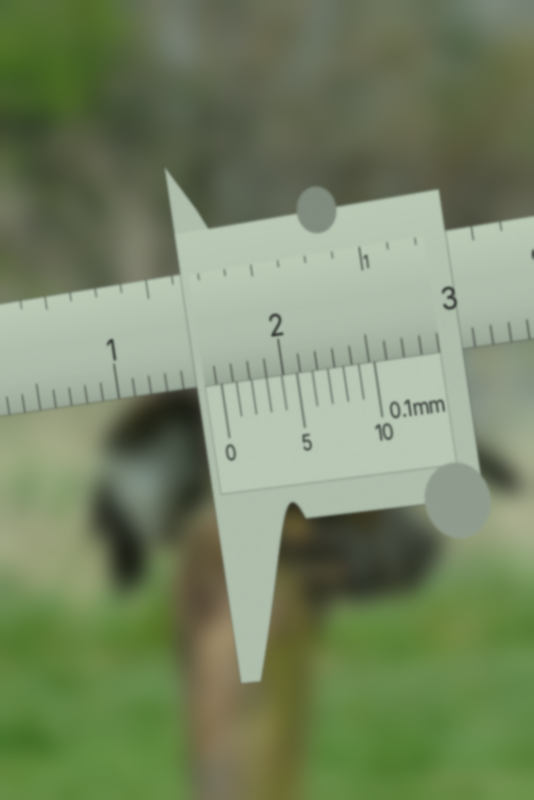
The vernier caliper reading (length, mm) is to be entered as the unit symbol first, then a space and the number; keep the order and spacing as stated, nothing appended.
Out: mm 16.3
